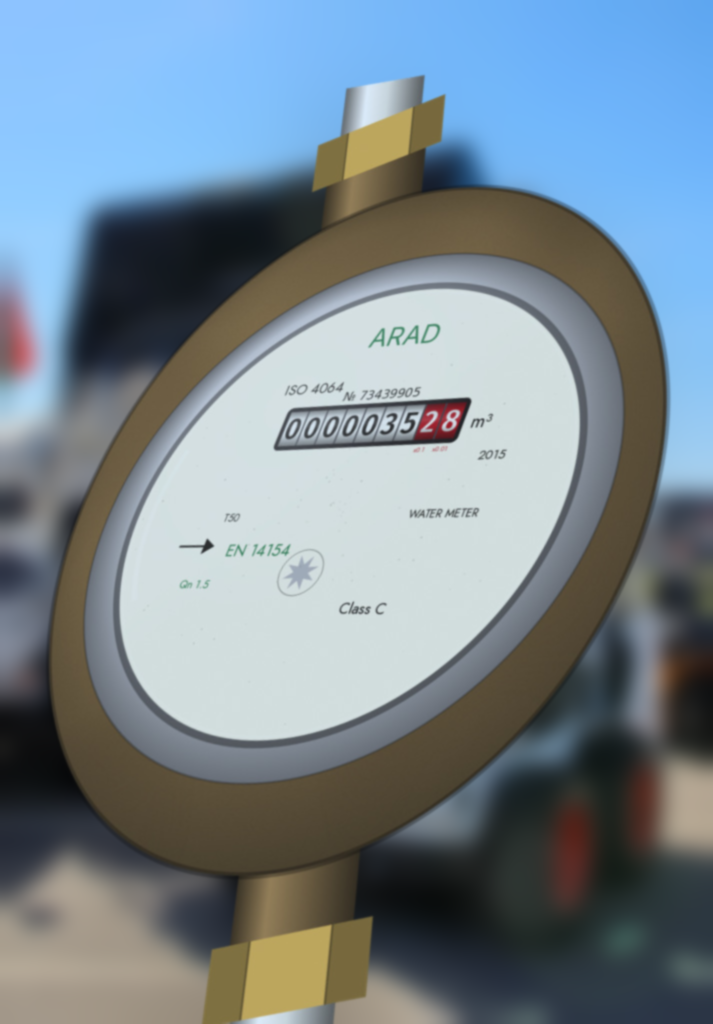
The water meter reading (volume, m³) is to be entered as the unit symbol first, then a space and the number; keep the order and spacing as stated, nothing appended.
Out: m³ 35.28
